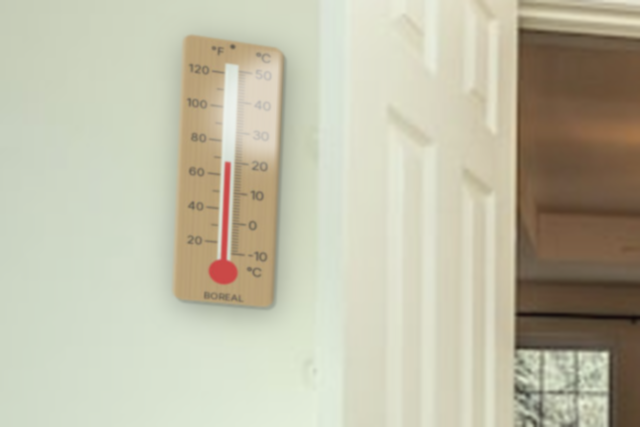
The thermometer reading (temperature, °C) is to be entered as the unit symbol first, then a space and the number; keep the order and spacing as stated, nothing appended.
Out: °C 20
